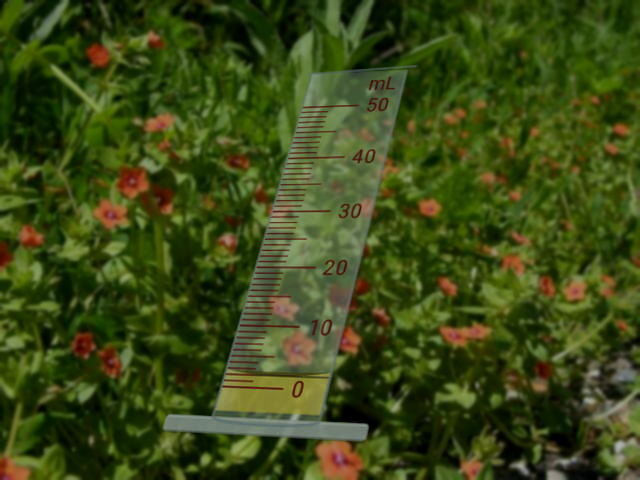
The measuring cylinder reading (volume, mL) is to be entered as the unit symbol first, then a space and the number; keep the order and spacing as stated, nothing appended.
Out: mL 2
